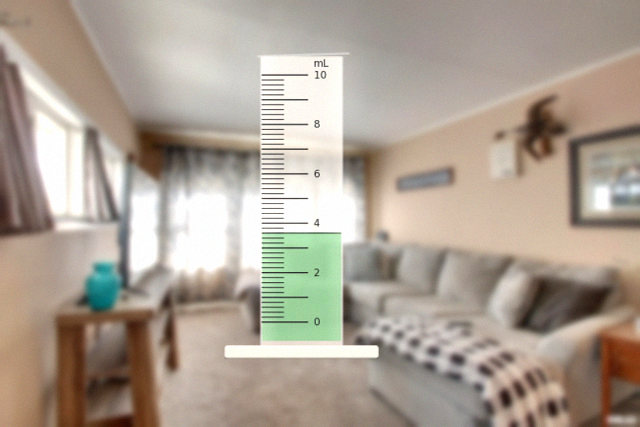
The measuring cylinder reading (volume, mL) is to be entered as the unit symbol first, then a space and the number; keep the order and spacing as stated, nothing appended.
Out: mL 3.6
